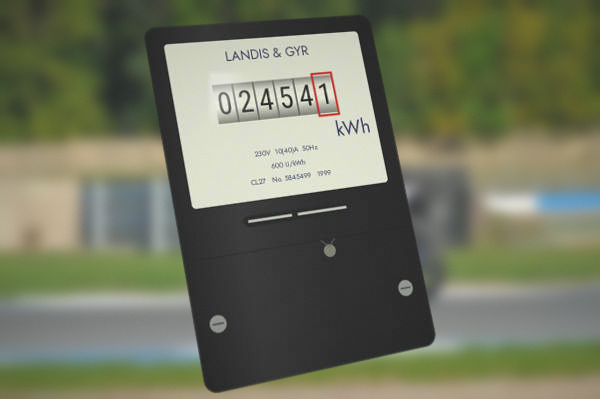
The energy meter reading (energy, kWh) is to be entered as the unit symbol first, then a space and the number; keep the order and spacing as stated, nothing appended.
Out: kWh 2454.1
